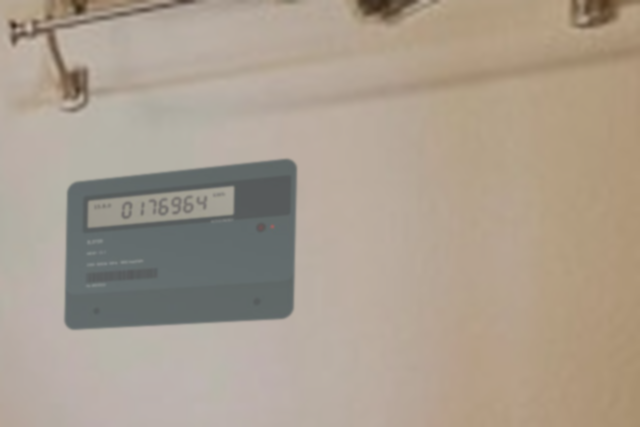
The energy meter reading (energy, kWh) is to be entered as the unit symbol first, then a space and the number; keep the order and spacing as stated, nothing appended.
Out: kWh 176964
